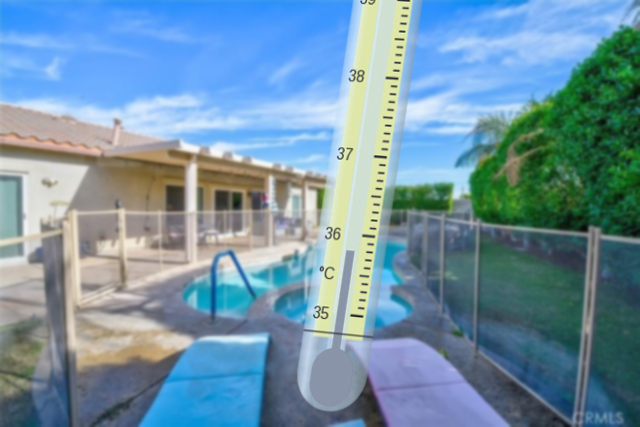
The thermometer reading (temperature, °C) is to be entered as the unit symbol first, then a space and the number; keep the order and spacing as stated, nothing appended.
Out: °C 35.8
